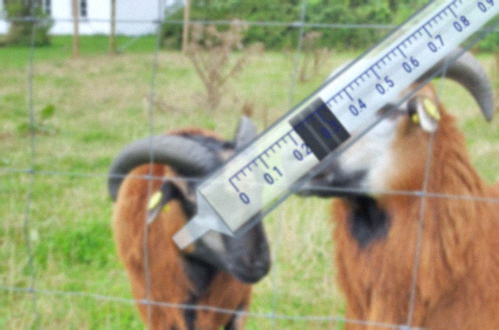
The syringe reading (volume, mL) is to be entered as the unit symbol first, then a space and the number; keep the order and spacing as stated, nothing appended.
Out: mL 0.22
